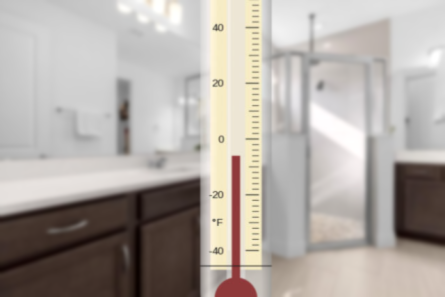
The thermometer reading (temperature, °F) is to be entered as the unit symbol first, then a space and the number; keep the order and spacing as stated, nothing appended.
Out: °F -6
